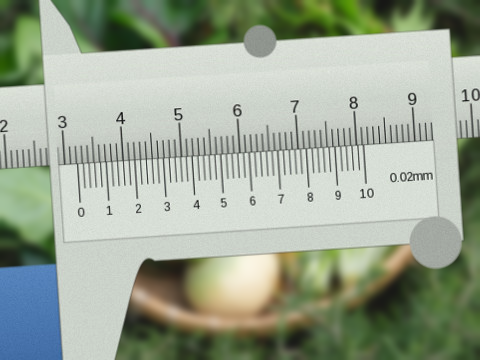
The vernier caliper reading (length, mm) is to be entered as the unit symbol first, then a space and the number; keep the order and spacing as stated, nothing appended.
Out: mm 32.2
